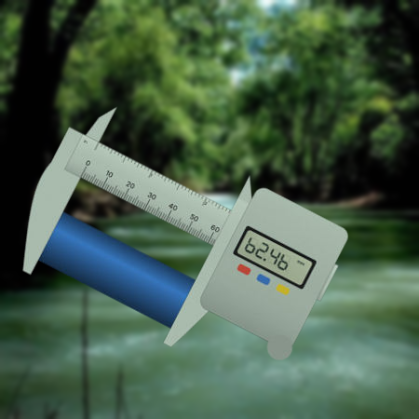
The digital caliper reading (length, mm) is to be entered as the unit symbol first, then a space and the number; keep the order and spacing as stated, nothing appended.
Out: mm 62.46
